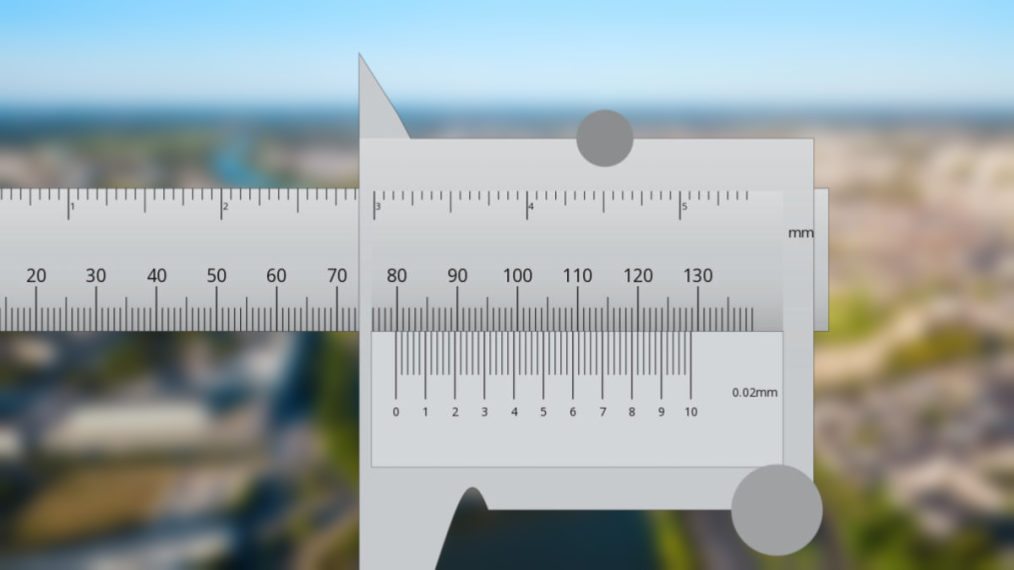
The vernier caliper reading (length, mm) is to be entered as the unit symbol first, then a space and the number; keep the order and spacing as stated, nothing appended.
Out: mm 79.8
